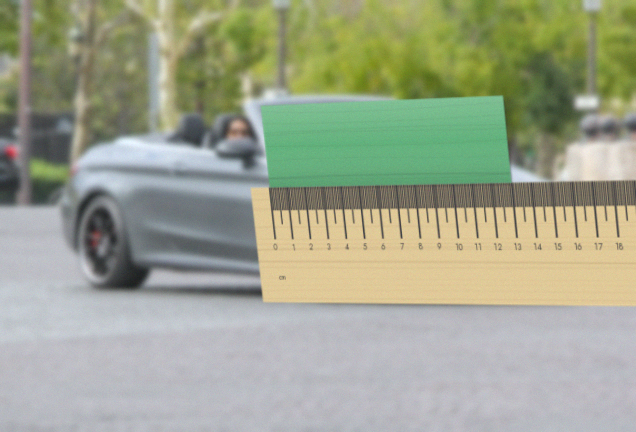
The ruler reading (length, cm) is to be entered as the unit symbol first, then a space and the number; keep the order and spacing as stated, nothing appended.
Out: cm 13
